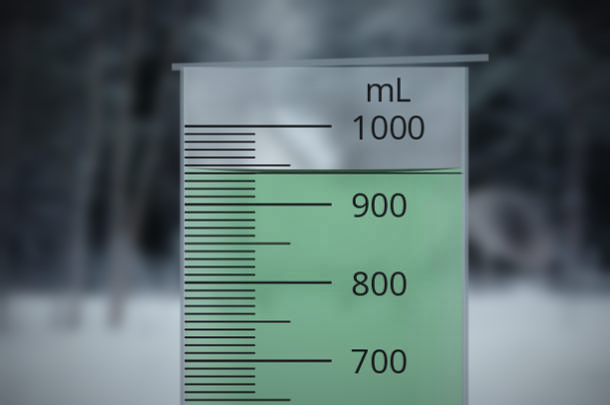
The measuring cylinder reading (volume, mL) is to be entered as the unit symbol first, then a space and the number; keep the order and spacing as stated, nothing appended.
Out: mL 940
